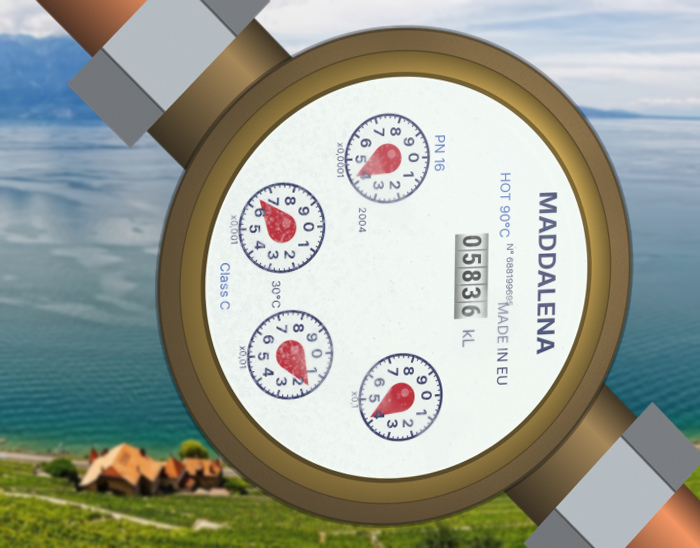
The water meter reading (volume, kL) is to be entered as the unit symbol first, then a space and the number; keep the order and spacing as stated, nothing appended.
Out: kL 5836.4164
